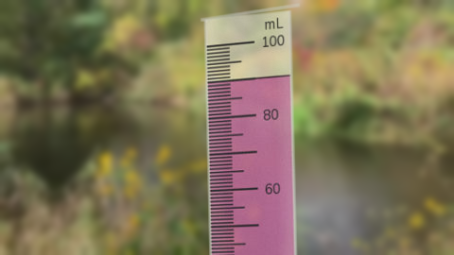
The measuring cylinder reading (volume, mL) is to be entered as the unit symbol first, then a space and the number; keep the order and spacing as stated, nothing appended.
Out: mL 90
